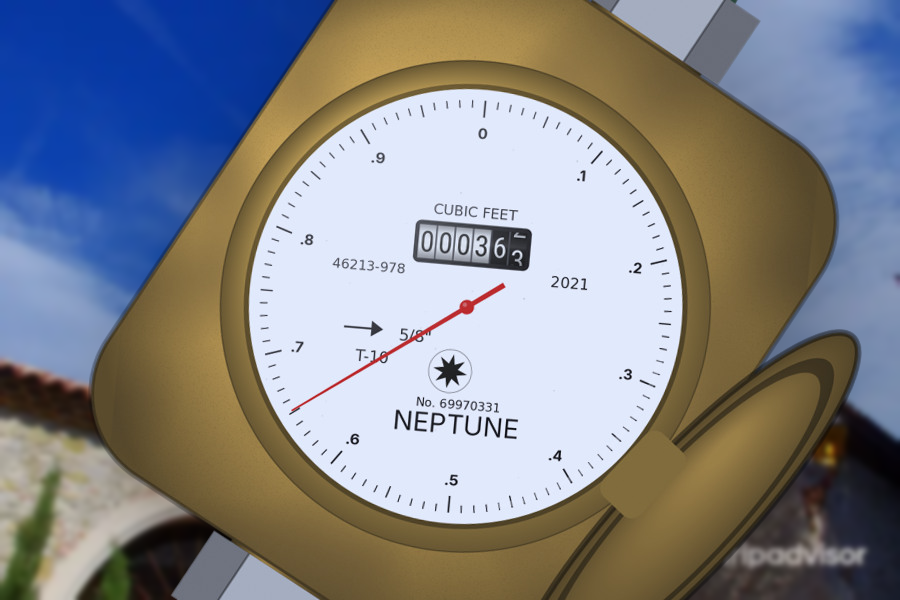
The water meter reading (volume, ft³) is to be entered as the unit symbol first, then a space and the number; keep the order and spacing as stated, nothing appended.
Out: ft³ 362.65
